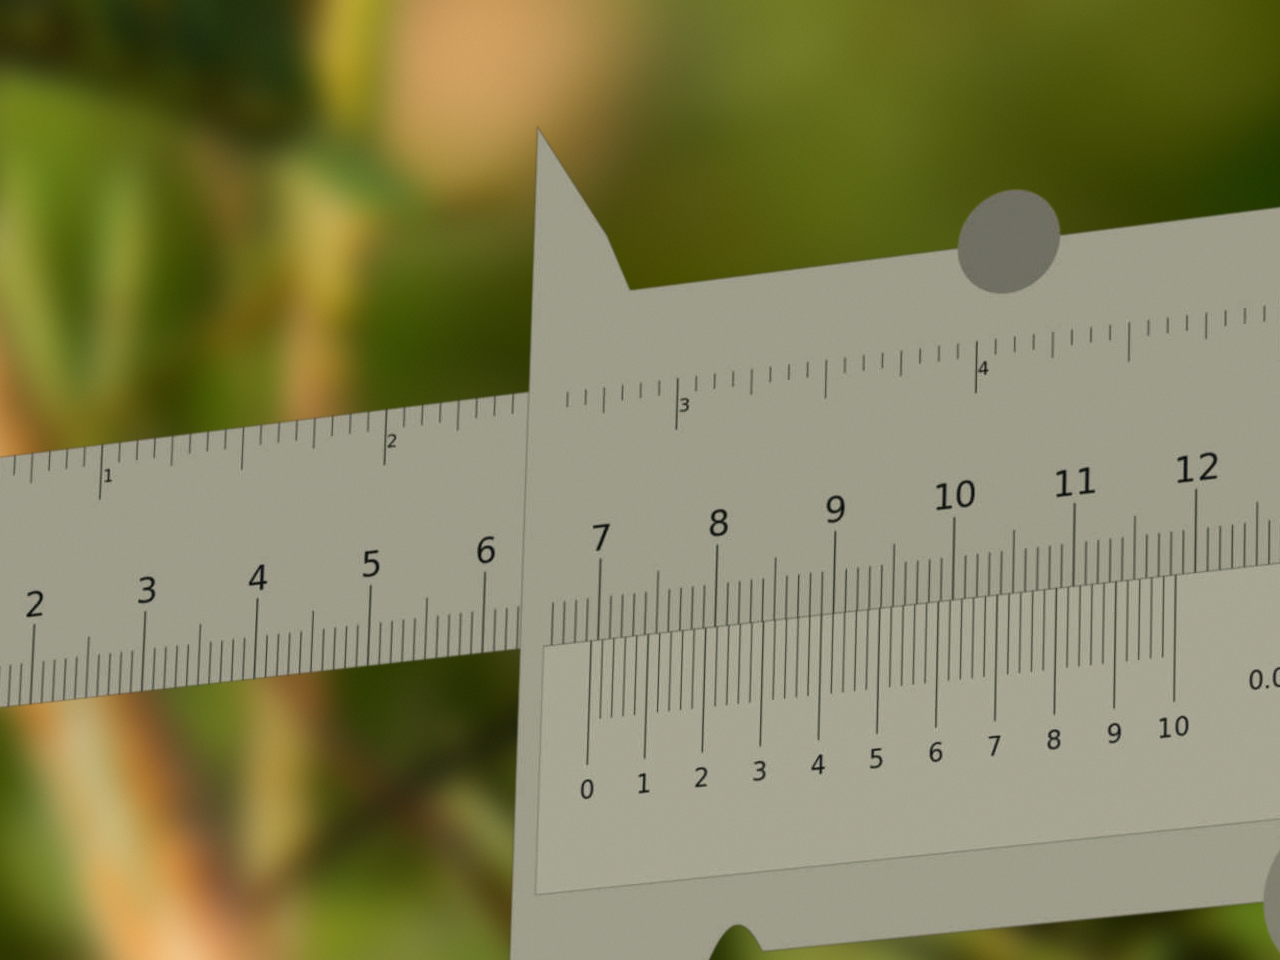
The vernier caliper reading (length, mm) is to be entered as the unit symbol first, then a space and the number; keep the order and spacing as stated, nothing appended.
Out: mm 69.4
